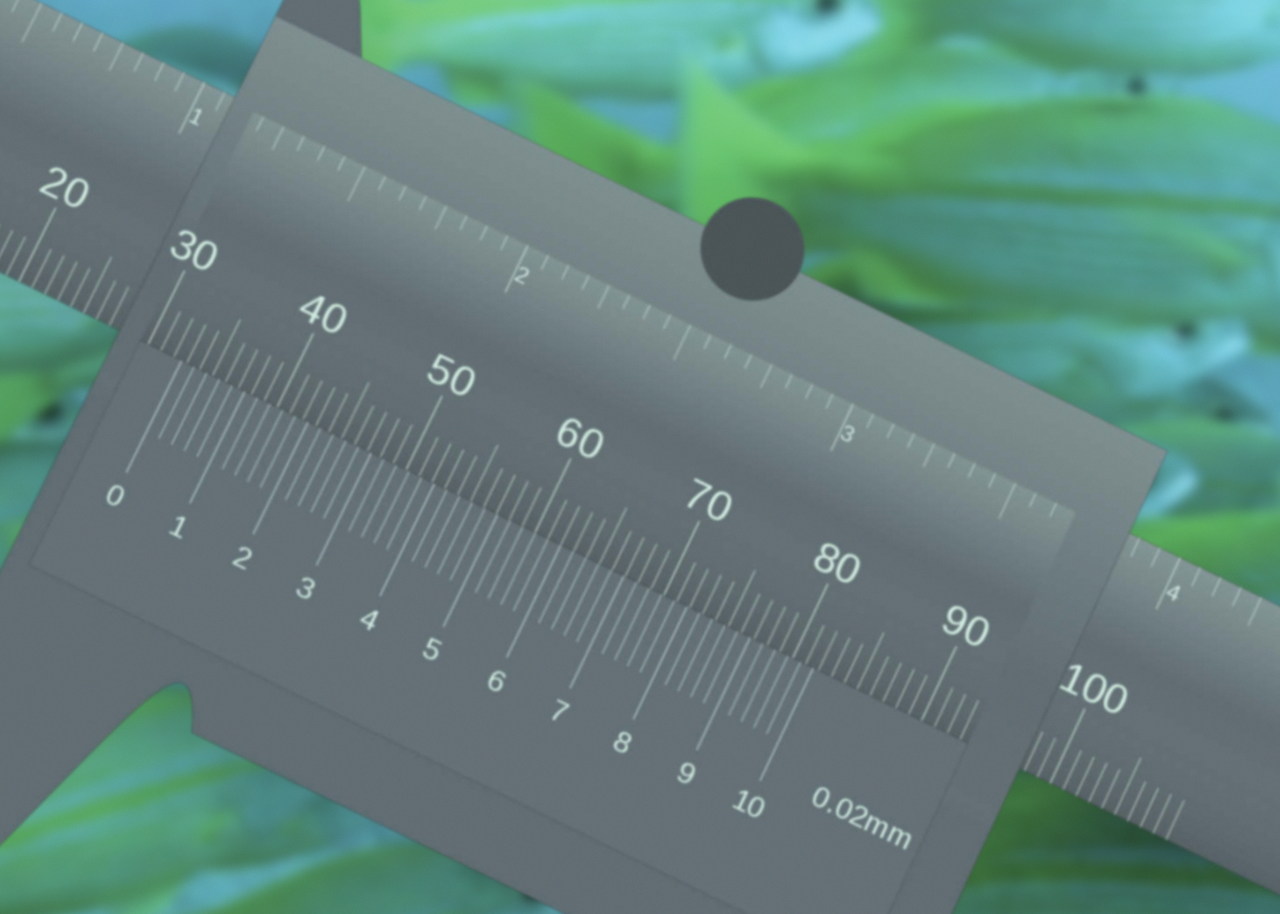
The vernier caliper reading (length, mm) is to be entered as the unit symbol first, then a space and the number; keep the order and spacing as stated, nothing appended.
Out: mm 32.6
